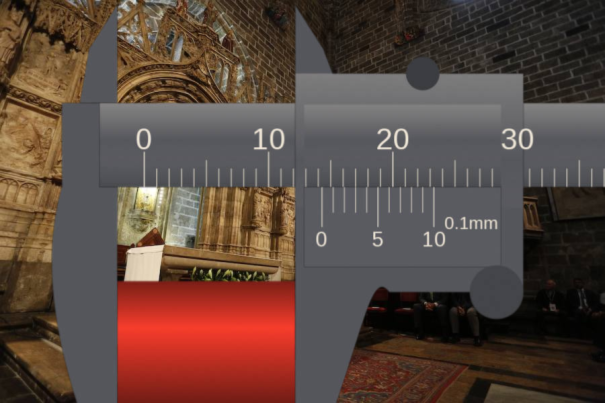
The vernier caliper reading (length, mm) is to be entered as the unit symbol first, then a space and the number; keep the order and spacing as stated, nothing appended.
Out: mm 14.3
